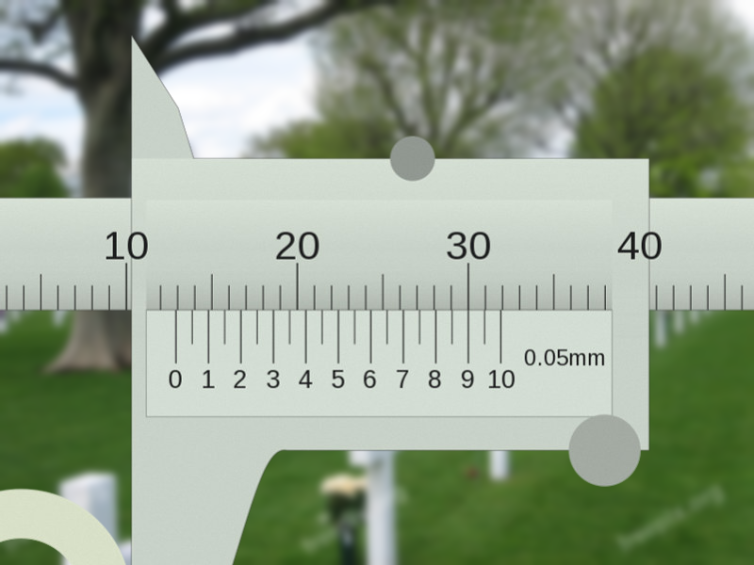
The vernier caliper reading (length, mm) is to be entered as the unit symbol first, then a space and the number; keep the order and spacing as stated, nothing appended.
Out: mm 12.9
